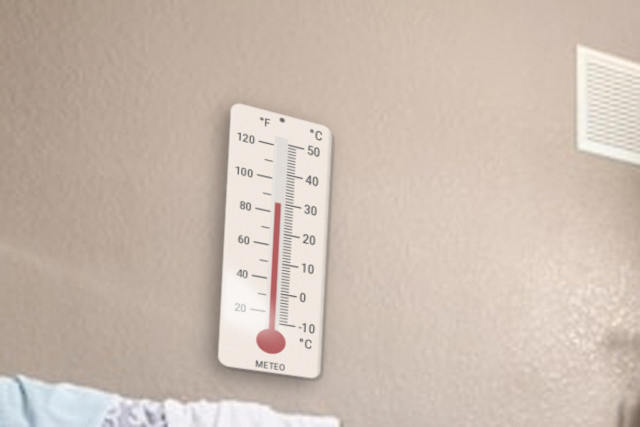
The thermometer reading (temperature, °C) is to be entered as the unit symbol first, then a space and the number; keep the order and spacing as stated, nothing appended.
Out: °C 30
